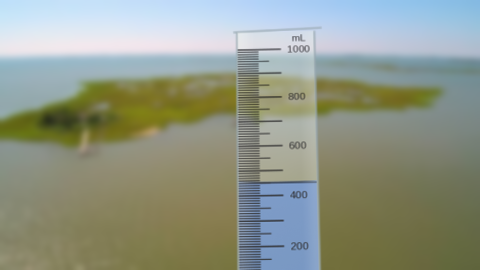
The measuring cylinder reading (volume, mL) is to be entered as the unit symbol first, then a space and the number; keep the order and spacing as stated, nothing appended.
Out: mL 450
